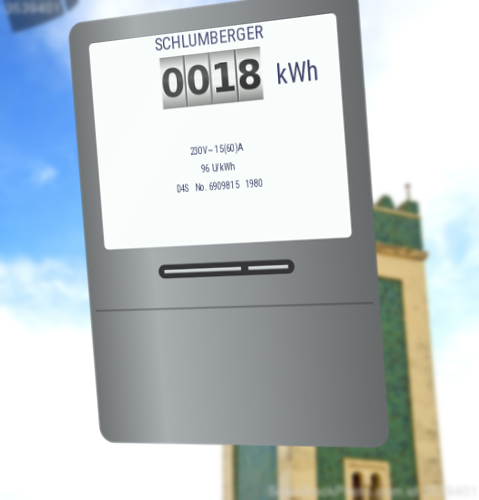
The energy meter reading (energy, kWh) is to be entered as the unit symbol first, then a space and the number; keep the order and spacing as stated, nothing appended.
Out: kWh 18
